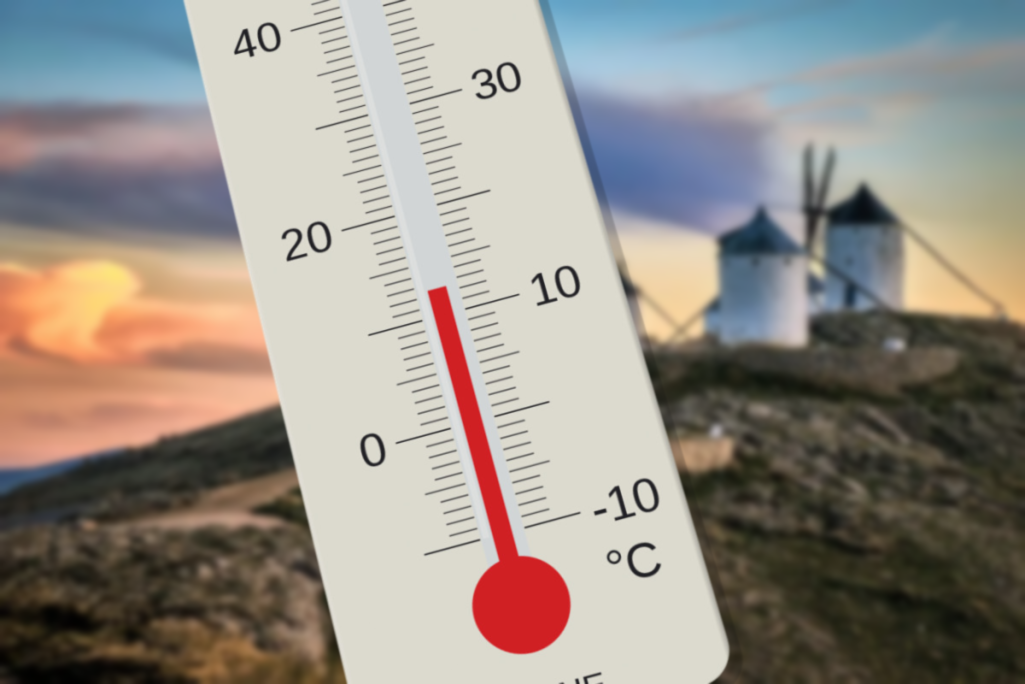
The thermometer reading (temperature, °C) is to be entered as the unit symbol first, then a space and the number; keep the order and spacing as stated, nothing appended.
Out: °C 12.5
